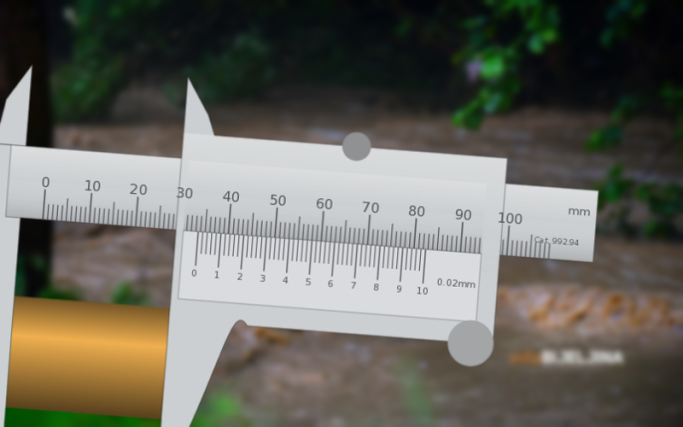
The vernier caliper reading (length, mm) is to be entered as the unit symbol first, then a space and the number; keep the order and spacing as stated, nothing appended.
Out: mm 33.5
